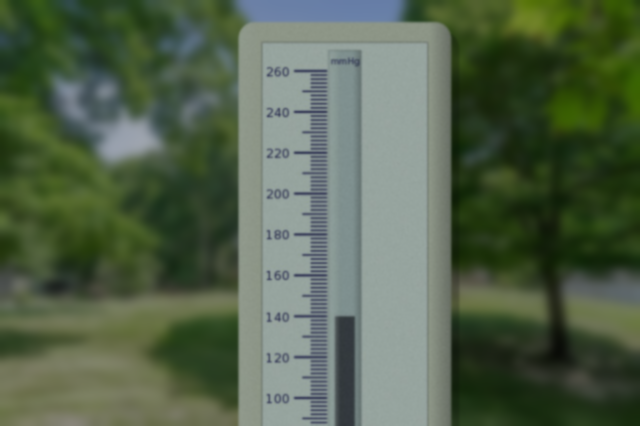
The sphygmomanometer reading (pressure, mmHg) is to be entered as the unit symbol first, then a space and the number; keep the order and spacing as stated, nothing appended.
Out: mmHg 140
